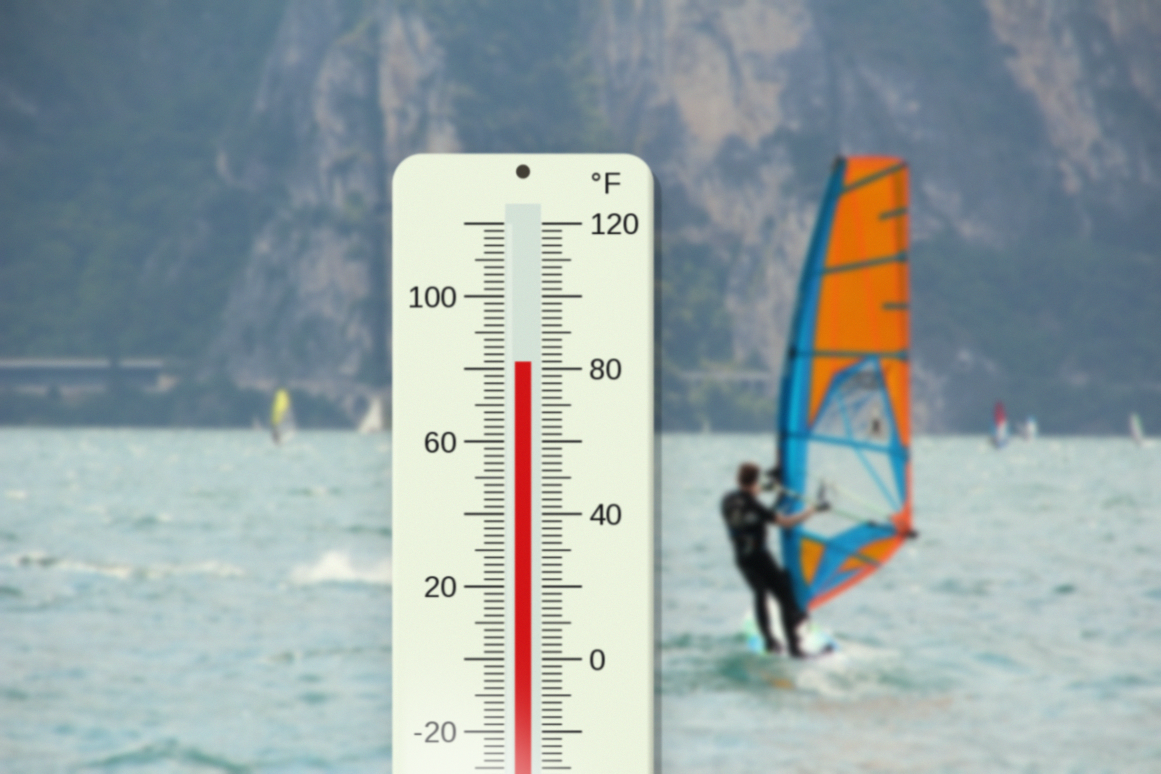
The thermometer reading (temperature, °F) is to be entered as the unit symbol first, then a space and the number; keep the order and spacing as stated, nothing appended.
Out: °F 82
